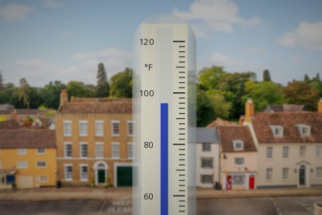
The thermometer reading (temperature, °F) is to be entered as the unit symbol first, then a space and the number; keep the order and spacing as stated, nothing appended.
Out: °F 96
